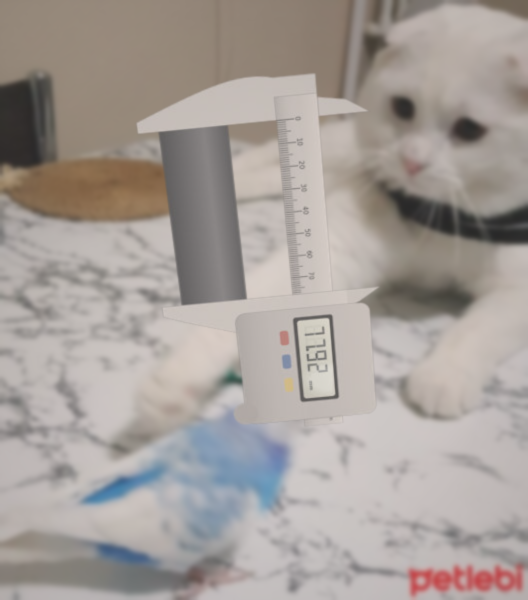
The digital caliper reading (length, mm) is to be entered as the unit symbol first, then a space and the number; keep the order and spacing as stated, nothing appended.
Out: mm 77.92
